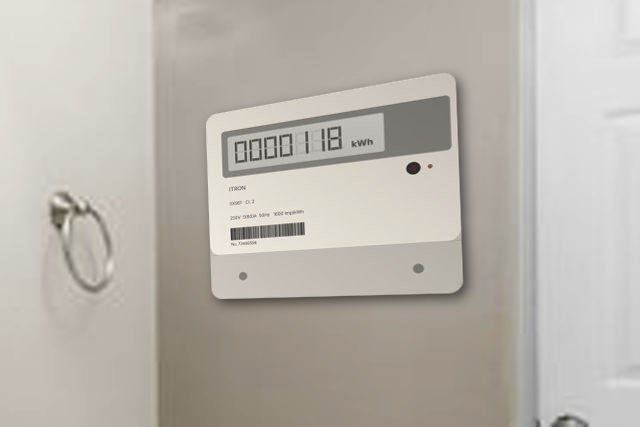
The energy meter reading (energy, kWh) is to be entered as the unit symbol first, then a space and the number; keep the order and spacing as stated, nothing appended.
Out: kWh 118
